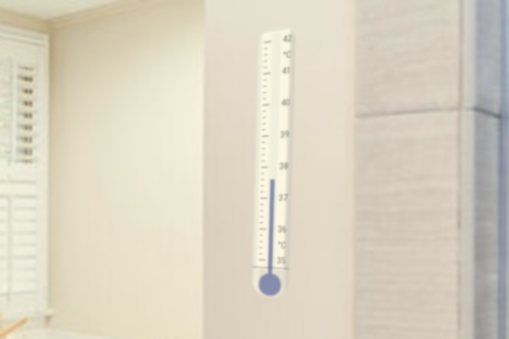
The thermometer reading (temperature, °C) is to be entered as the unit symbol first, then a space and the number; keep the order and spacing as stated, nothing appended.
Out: °C 37.6
